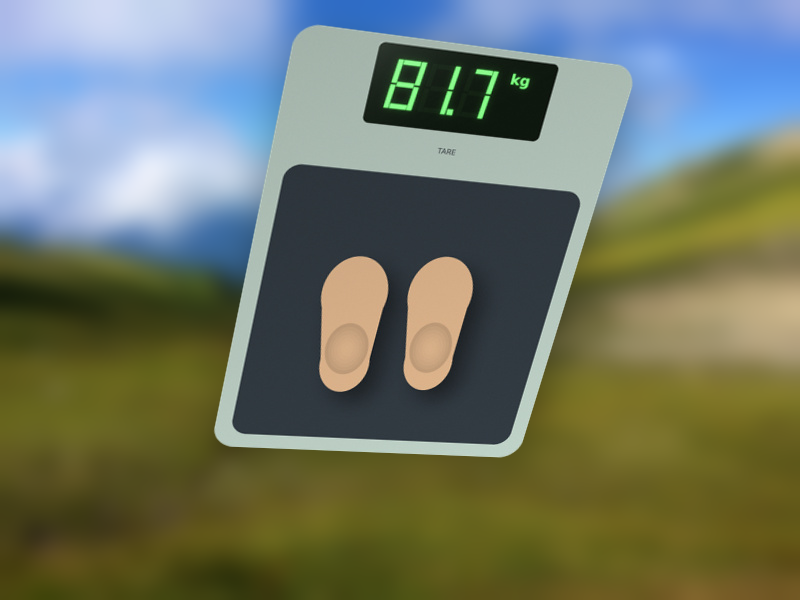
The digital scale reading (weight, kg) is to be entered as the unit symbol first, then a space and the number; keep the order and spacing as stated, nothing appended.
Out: kg 81.7
